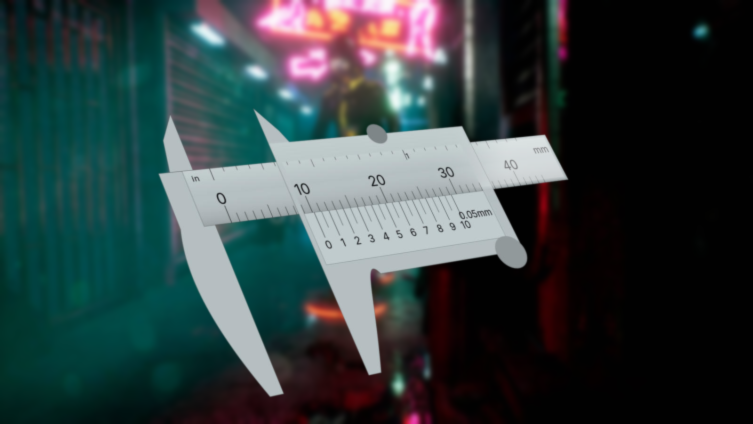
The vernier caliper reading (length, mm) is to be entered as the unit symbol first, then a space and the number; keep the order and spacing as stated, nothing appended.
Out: mm 10.2
